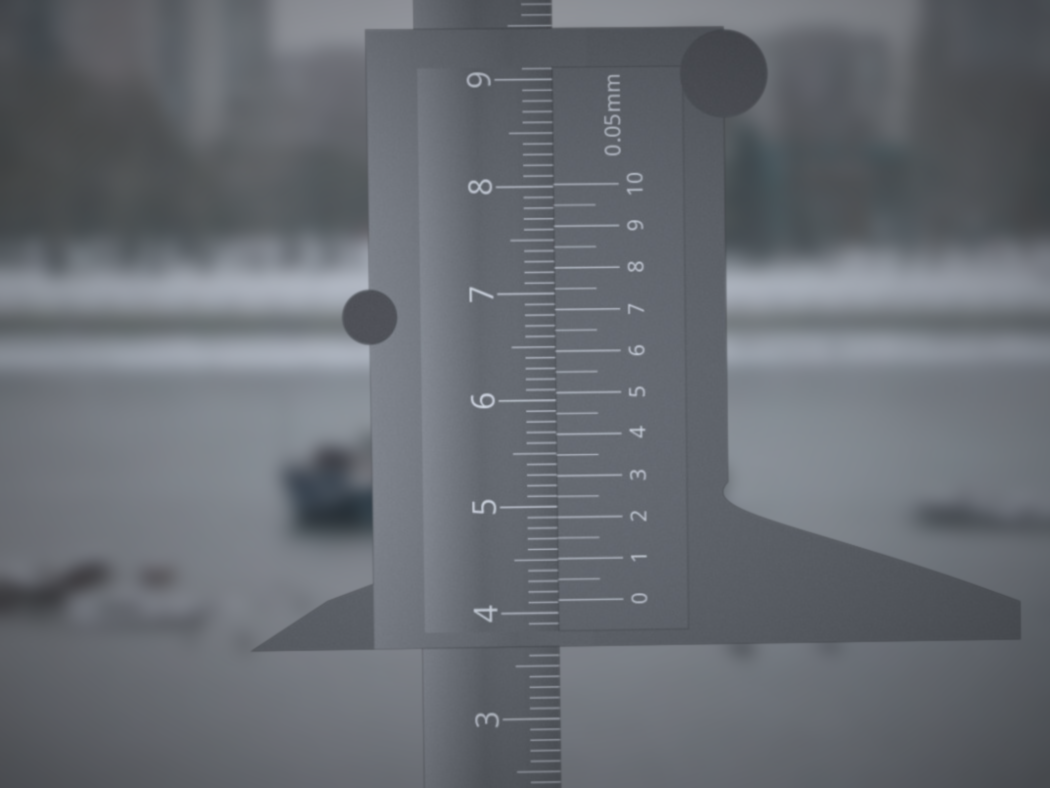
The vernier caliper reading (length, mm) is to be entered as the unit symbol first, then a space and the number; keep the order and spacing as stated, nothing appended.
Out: mm 41.2
